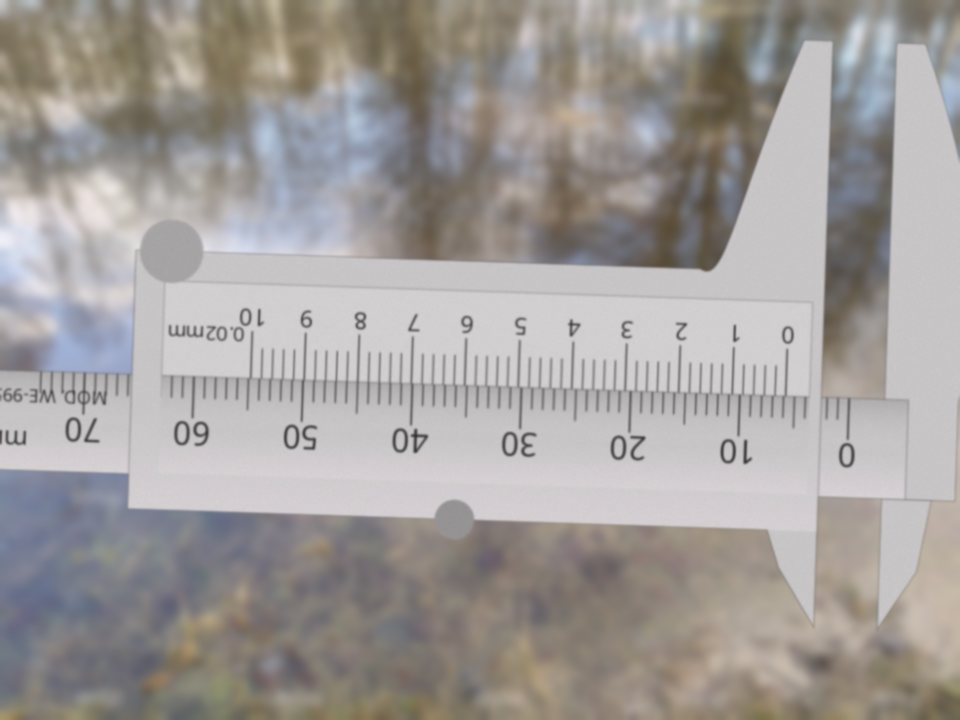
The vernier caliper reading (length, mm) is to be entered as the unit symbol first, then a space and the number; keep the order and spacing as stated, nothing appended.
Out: mm 5.8
